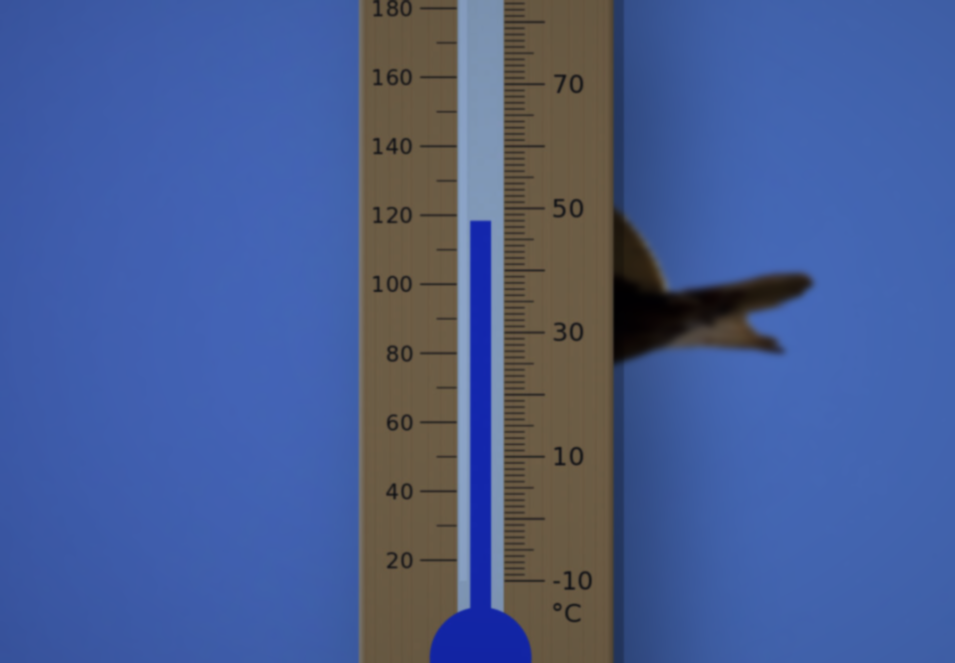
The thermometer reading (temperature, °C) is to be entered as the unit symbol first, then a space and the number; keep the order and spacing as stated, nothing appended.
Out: °C 48
